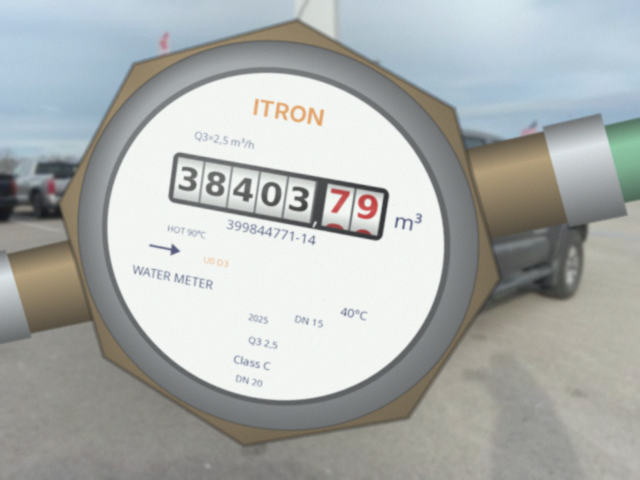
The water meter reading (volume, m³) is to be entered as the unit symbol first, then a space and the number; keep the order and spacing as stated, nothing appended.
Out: m³ 38403.79
